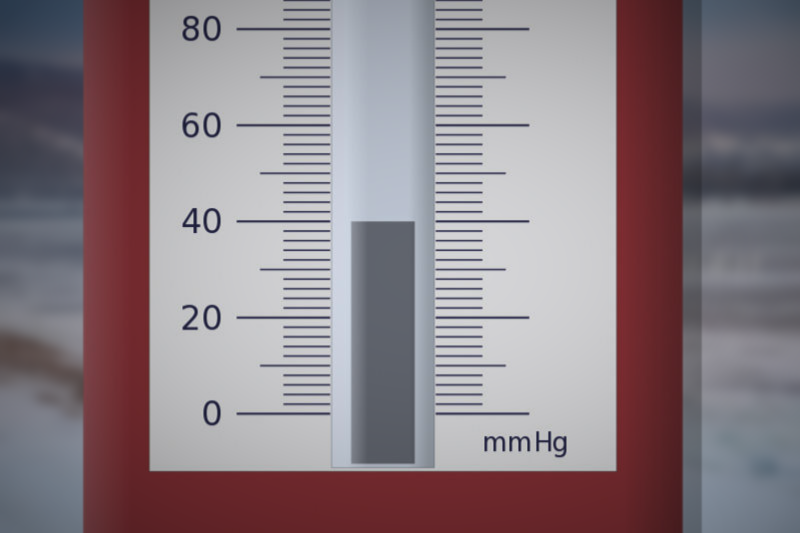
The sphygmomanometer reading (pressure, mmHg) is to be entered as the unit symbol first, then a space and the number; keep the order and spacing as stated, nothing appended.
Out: mmHg 40
